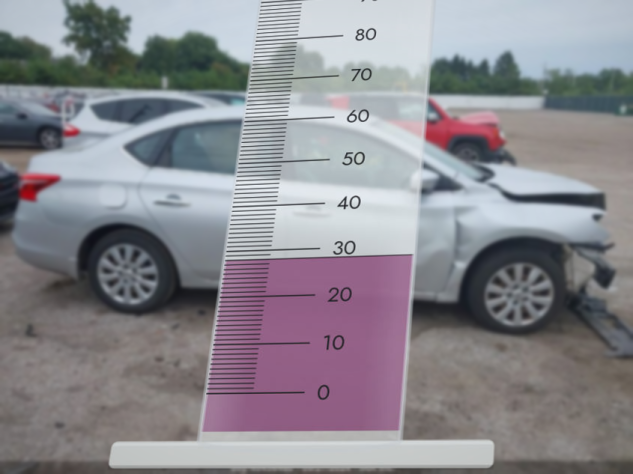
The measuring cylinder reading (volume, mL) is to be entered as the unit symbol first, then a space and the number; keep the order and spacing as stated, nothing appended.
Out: mL 28
